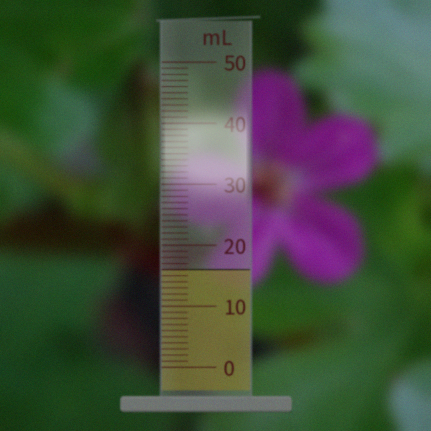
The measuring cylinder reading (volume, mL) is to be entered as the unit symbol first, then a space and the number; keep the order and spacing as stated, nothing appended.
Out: mL 16
